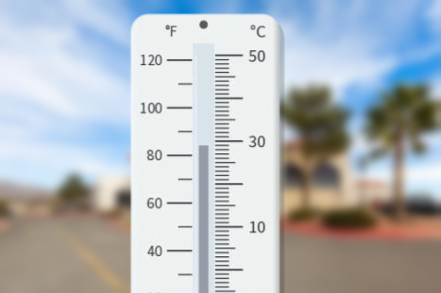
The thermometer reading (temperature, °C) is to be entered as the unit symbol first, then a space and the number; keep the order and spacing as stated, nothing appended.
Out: °C 29
